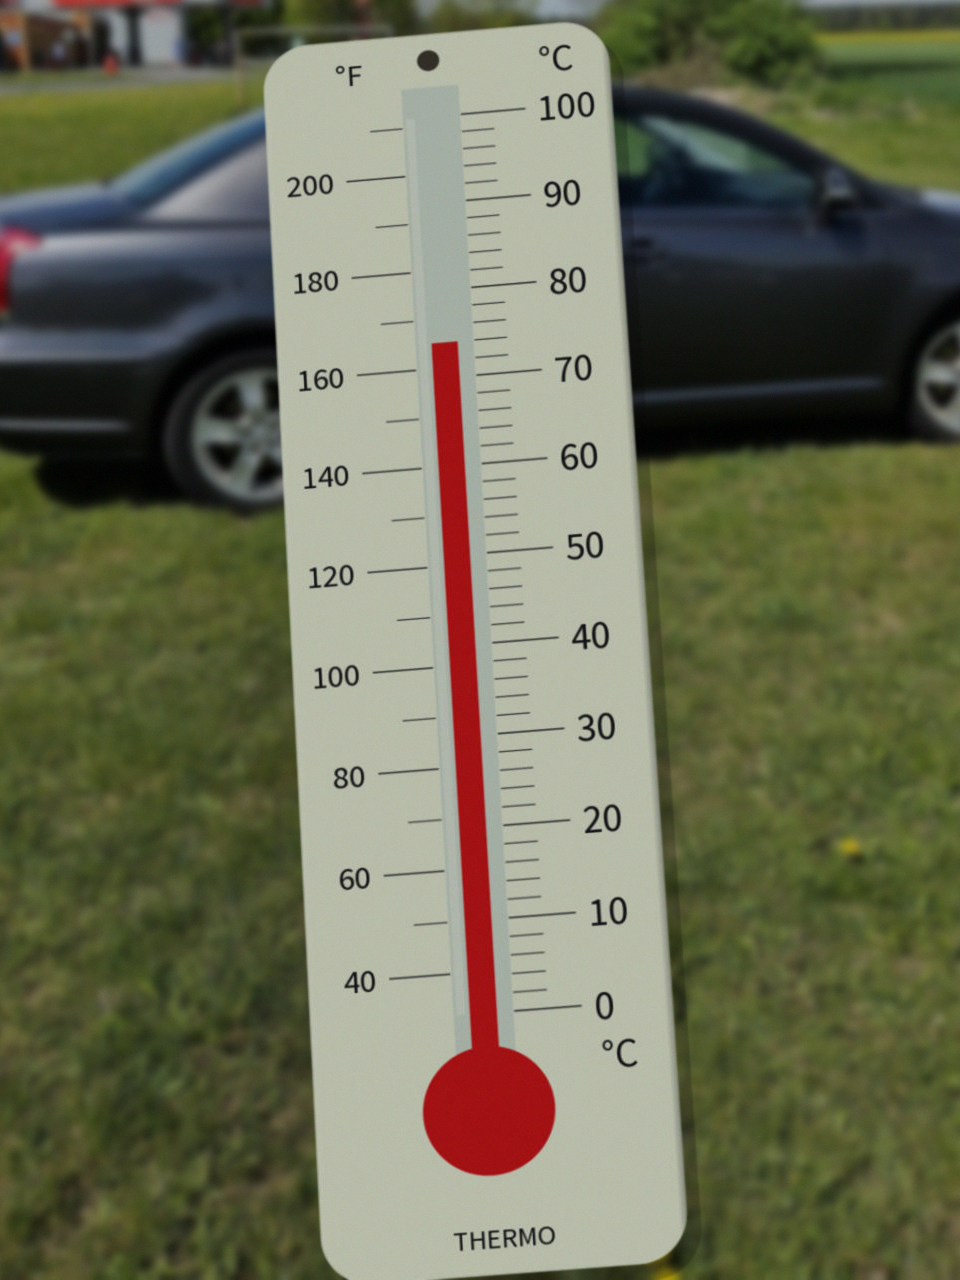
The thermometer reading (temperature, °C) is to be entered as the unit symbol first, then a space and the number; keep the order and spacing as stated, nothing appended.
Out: °C 74
